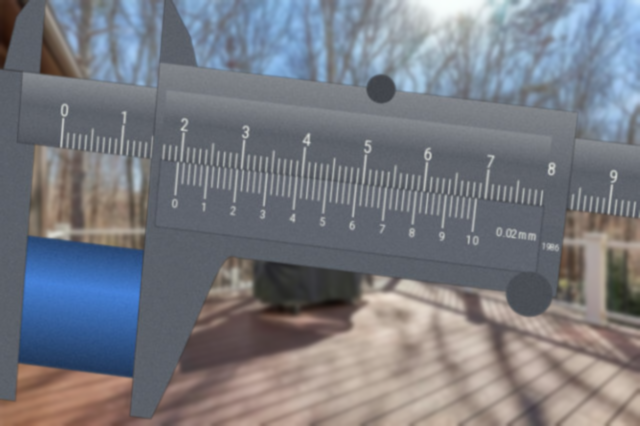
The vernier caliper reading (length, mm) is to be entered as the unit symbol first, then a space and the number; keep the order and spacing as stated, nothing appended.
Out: mm 19.5
